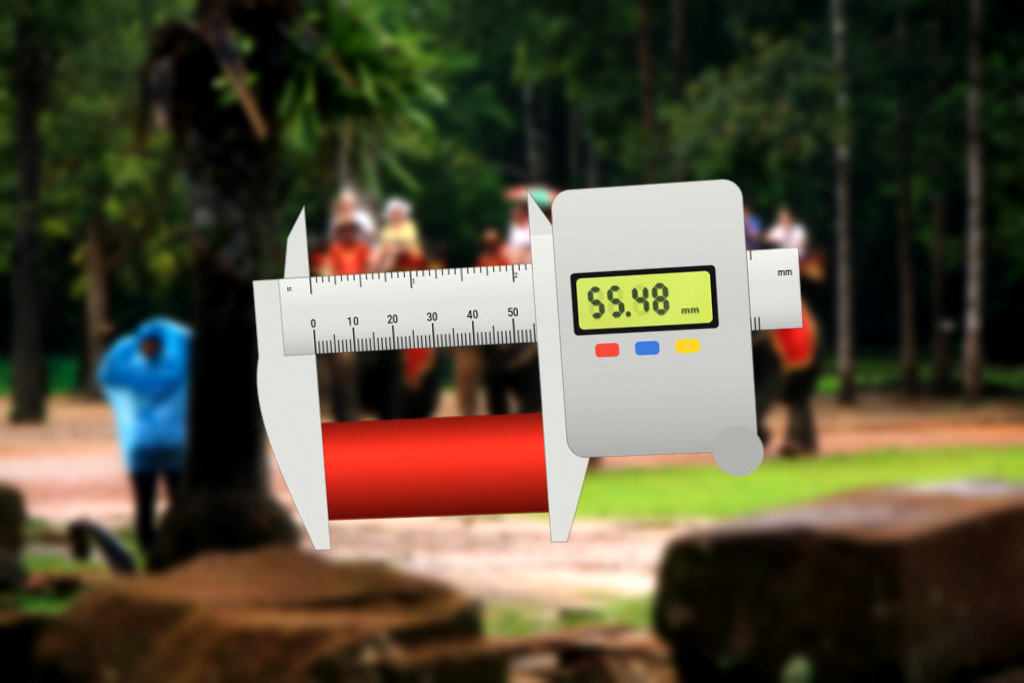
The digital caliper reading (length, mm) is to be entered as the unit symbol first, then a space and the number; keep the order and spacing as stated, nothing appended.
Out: mm 55.48
